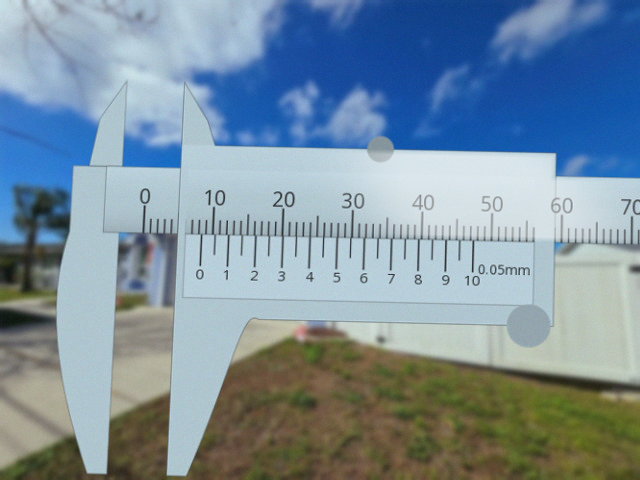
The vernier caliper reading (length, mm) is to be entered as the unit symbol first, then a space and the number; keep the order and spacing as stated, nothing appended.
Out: mm 8.4
